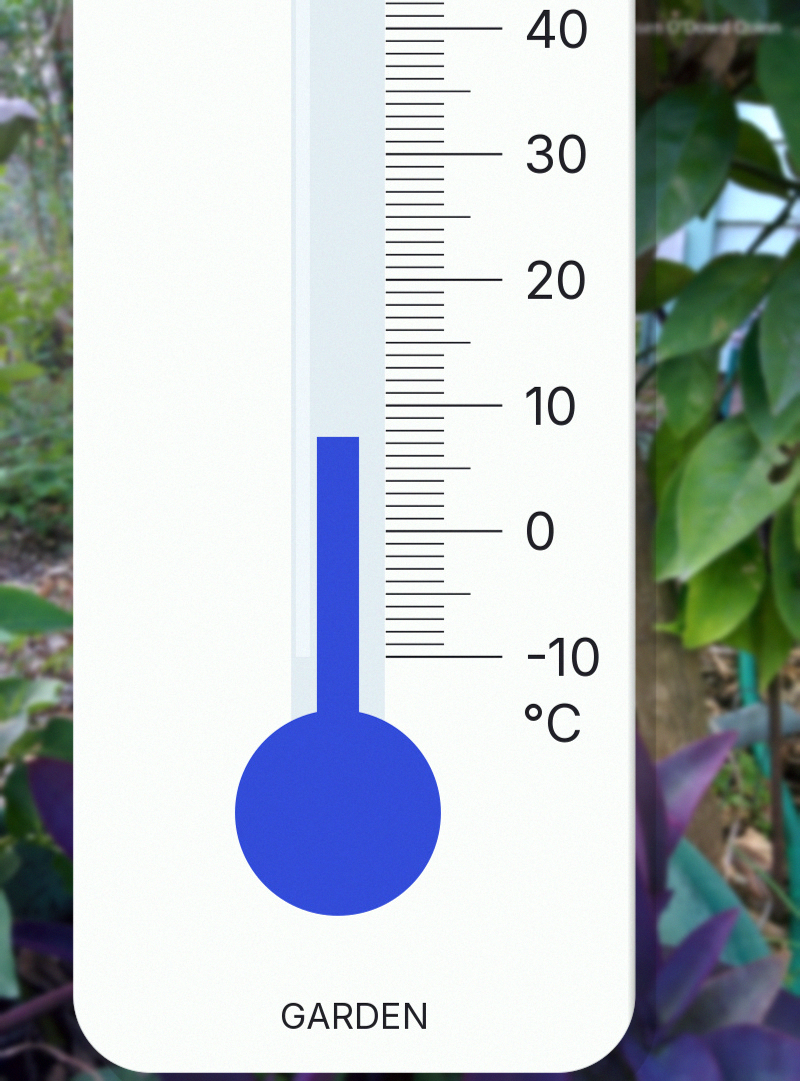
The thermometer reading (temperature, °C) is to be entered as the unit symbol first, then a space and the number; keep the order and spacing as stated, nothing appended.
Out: °C 7.5
